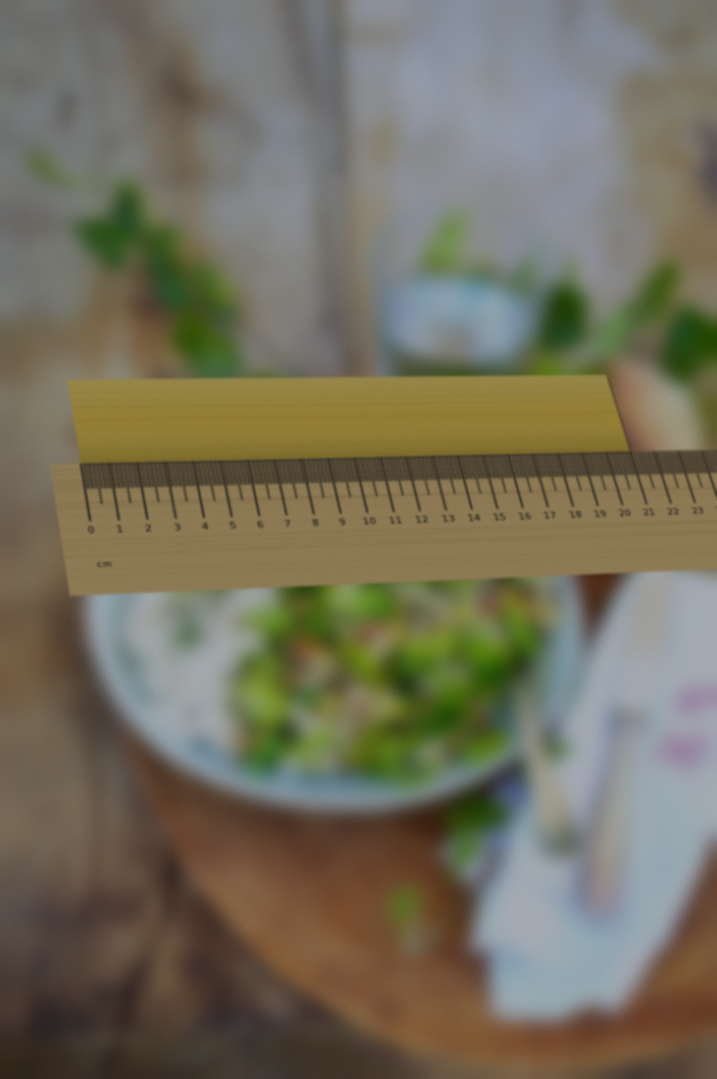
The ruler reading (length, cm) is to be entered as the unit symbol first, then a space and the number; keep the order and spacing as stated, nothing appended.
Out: cm 21
